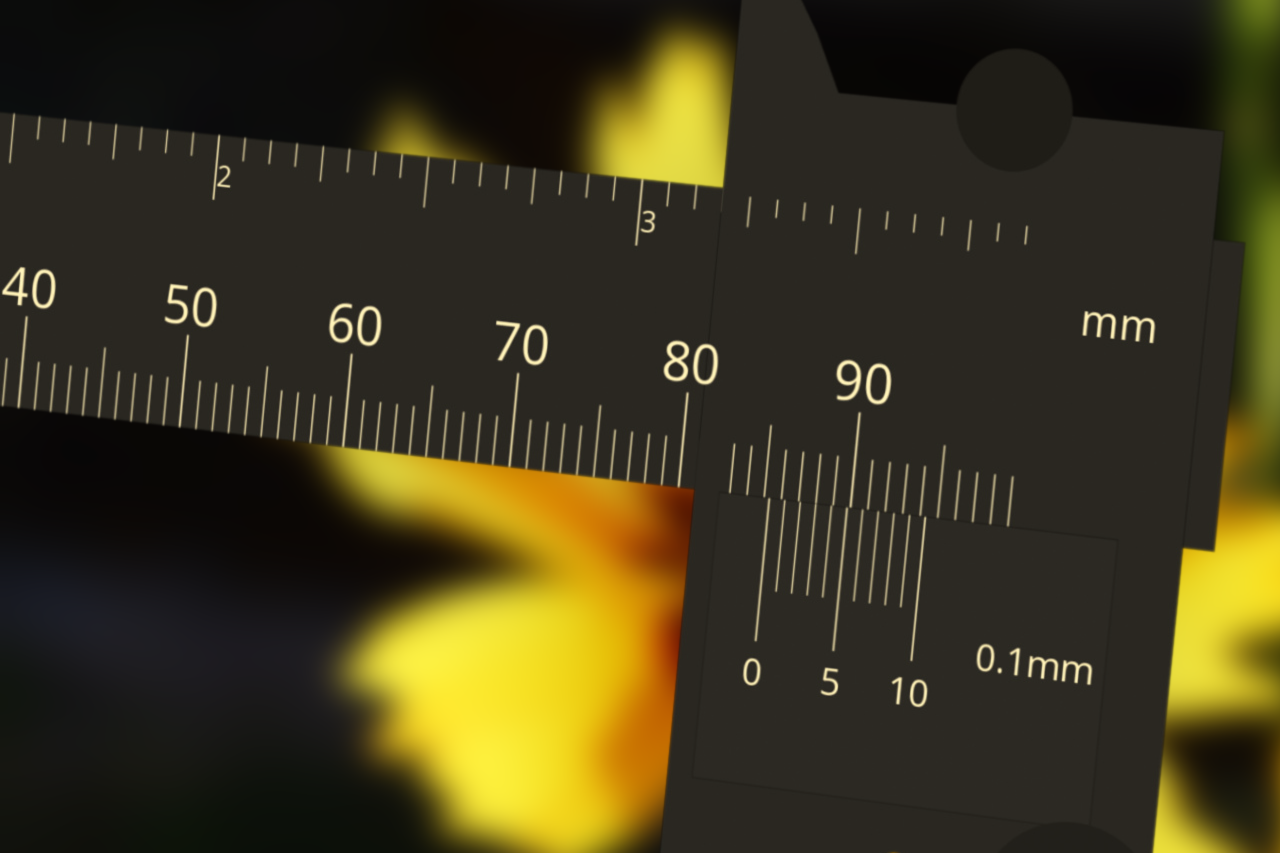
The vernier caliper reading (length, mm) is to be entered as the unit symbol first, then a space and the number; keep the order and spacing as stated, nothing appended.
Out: mm 85.3
